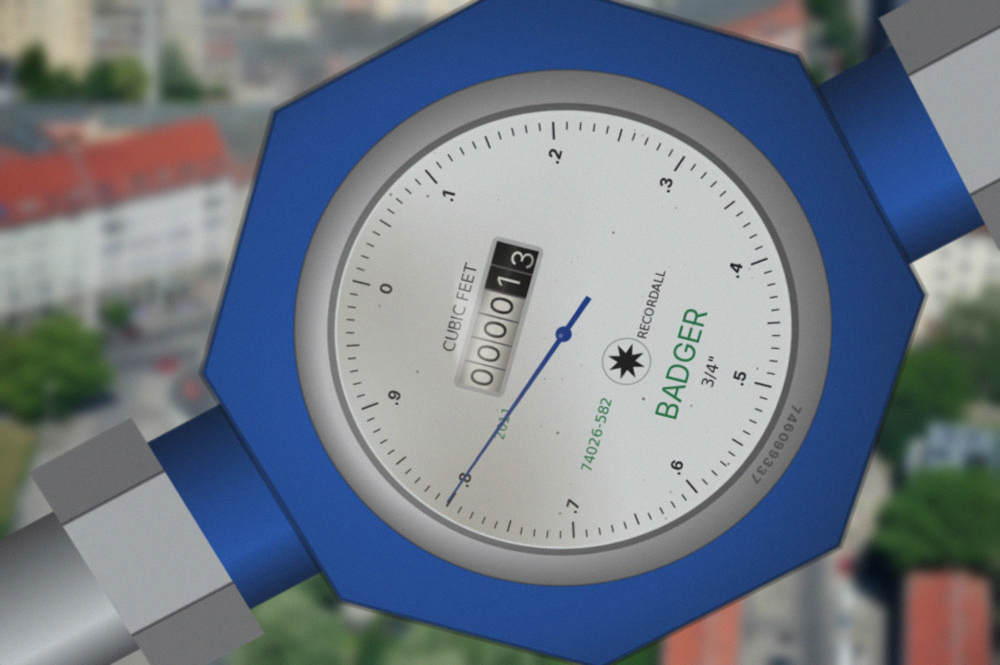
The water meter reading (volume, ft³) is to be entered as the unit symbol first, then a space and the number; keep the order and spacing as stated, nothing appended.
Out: ft³ 12.80
